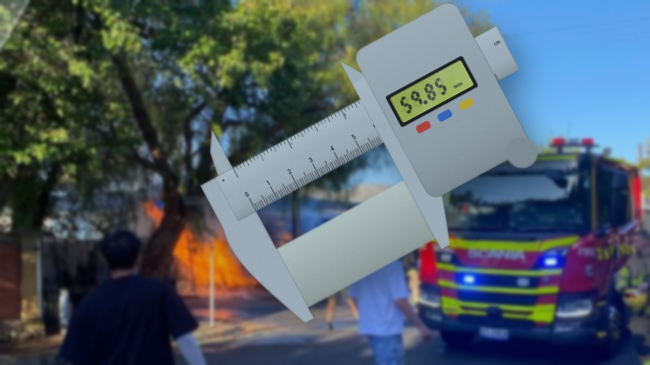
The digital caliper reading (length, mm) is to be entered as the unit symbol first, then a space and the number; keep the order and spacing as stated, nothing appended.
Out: mm 59.85
